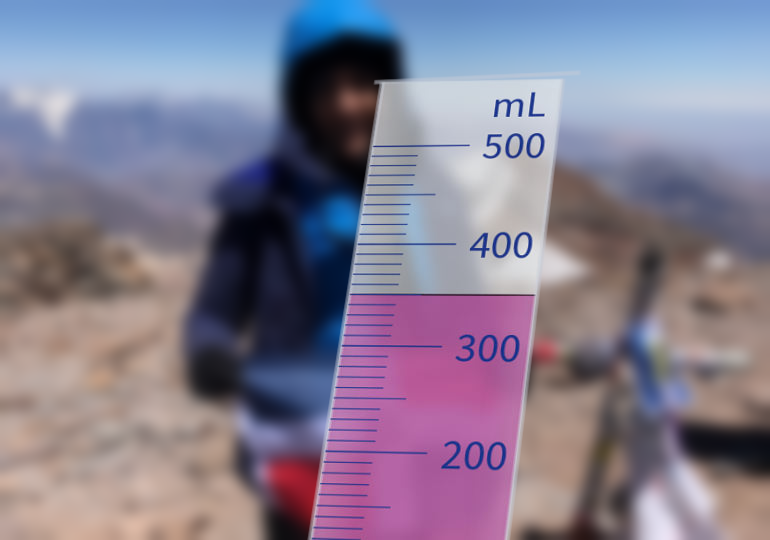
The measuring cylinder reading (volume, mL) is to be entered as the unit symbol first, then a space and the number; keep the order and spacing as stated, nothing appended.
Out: mL 350
